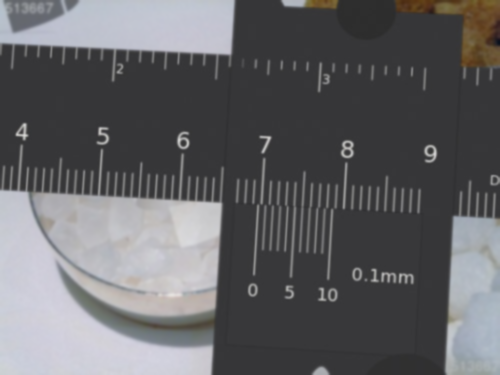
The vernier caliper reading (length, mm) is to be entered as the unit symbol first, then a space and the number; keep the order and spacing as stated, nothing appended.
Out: mm 69.6
